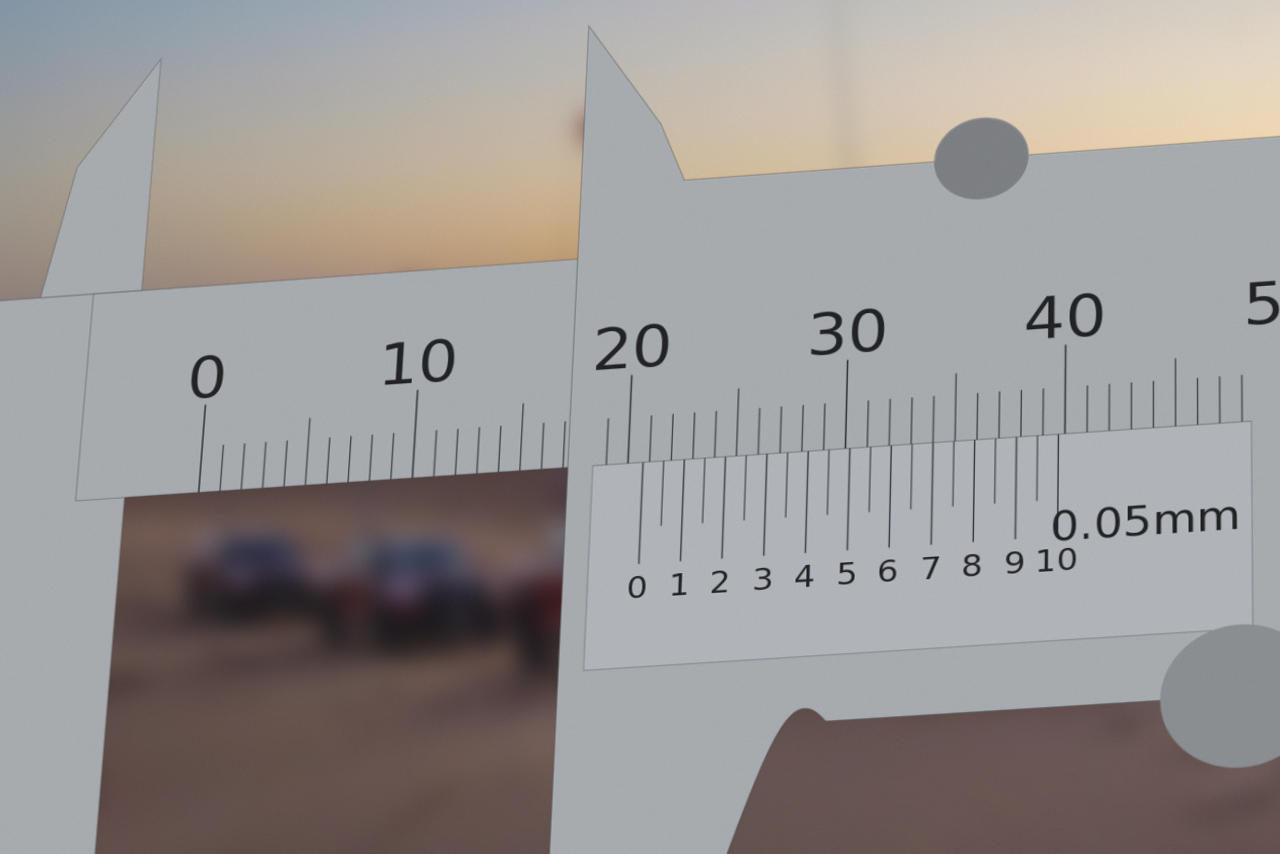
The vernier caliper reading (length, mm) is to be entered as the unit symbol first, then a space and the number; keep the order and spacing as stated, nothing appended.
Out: mm 20.7
